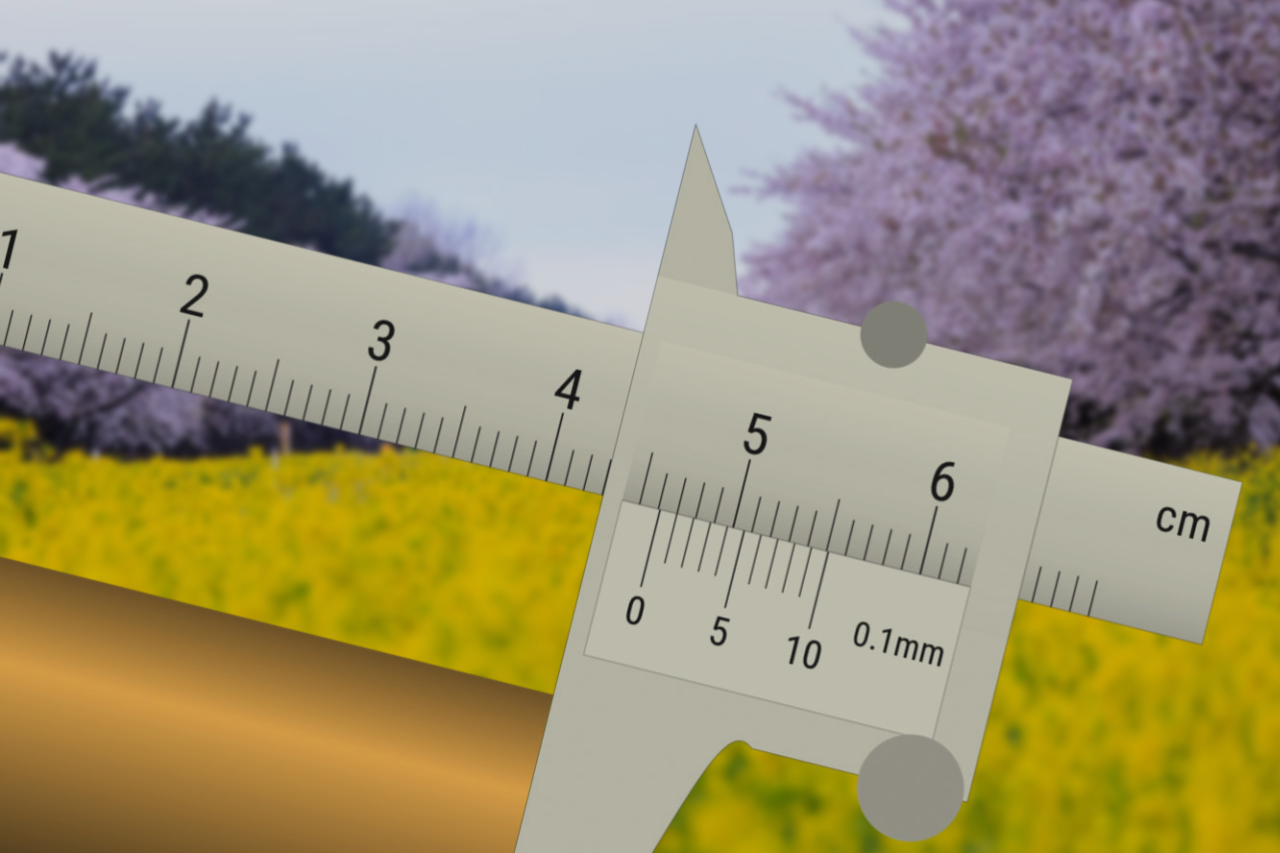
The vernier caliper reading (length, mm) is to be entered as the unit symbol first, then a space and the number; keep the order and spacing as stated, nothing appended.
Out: mm 46.1
